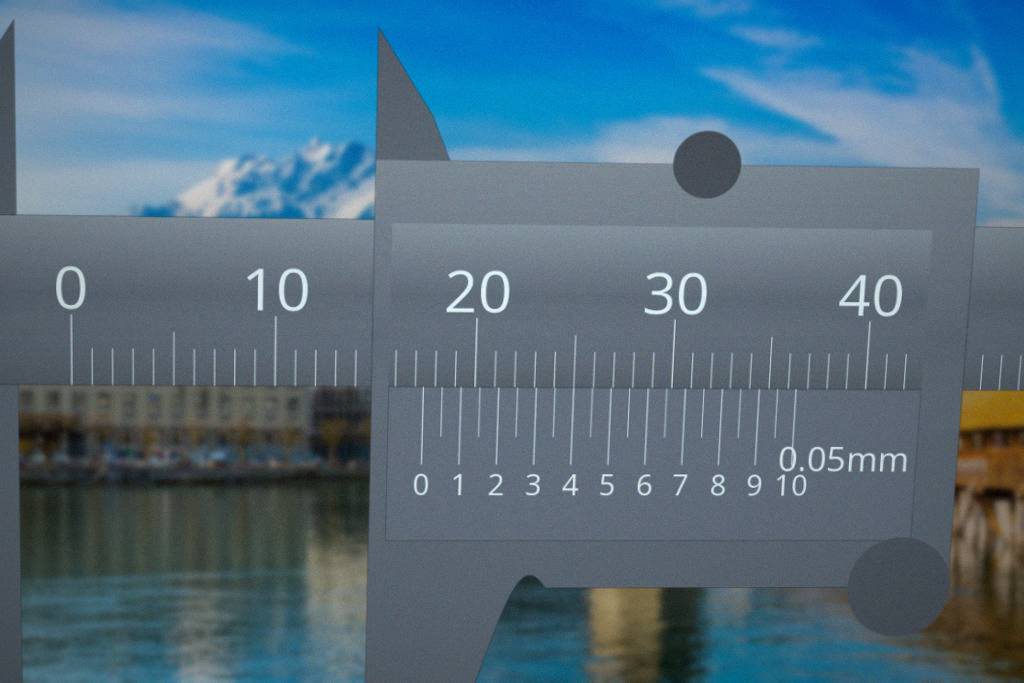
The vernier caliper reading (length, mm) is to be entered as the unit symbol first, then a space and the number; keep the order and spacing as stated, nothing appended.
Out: mm 17.4
